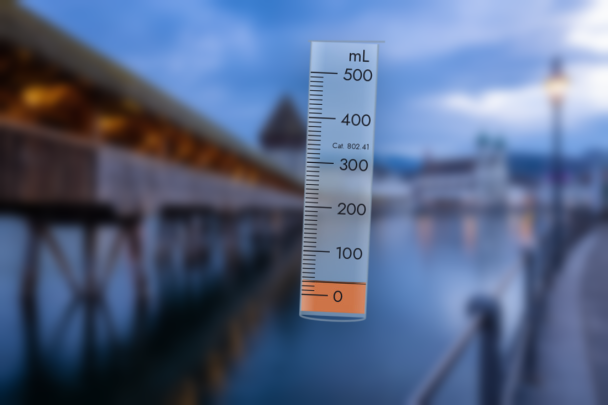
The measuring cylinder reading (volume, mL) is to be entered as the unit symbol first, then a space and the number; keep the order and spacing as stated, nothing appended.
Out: mL 30
